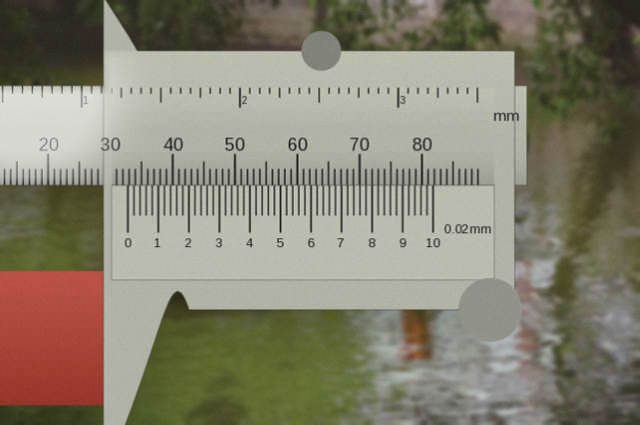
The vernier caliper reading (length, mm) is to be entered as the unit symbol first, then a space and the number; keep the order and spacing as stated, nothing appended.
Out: mm 32.8
